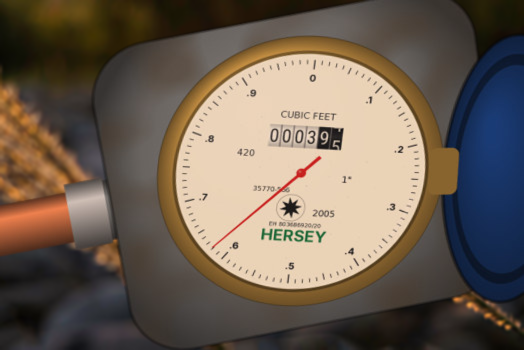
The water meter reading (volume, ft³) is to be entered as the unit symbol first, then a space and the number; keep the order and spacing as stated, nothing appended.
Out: ft³ 394.62
